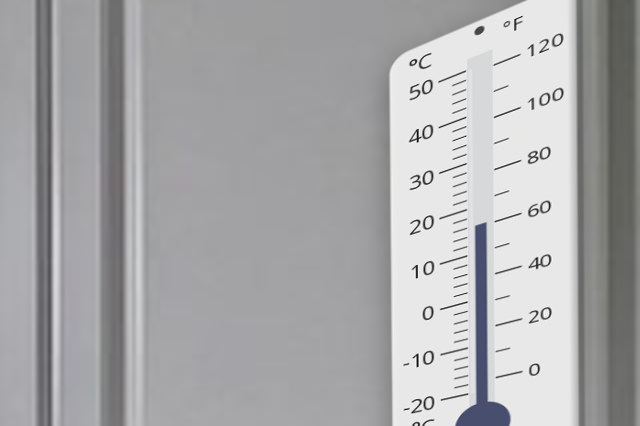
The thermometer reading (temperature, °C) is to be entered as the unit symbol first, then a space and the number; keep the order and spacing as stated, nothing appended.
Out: °C 16
